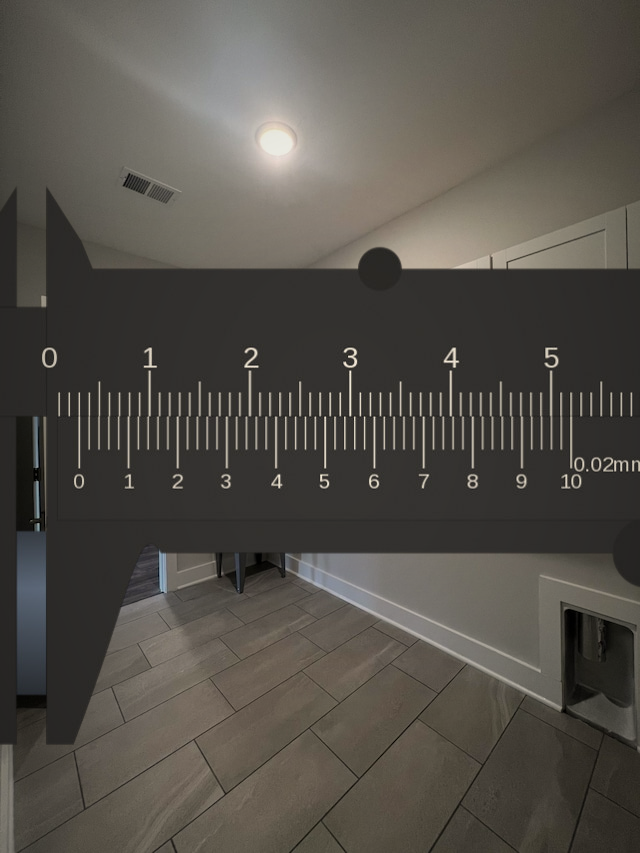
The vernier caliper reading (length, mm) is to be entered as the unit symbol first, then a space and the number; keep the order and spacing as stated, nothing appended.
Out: mm 3.0
